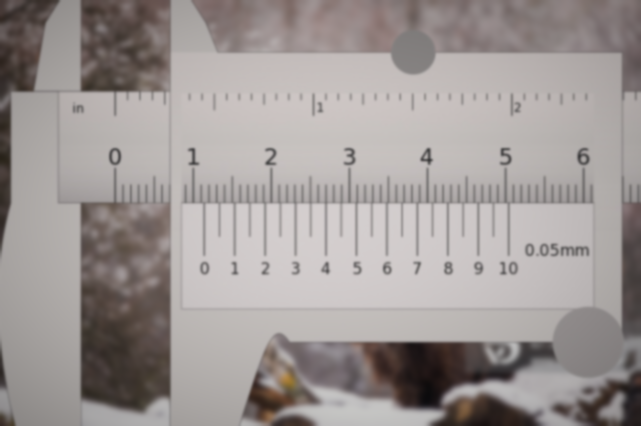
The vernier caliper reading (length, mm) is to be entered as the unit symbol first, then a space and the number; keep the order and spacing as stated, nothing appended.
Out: mm 11.4
